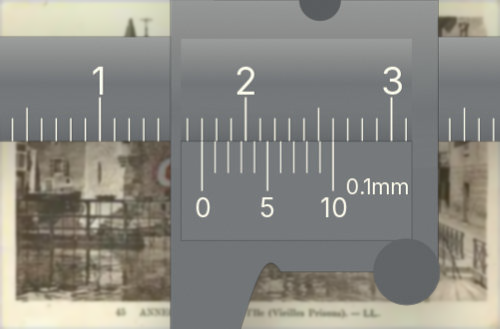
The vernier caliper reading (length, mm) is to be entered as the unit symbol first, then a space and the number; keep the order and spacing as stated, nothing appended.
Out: mm 17.0
